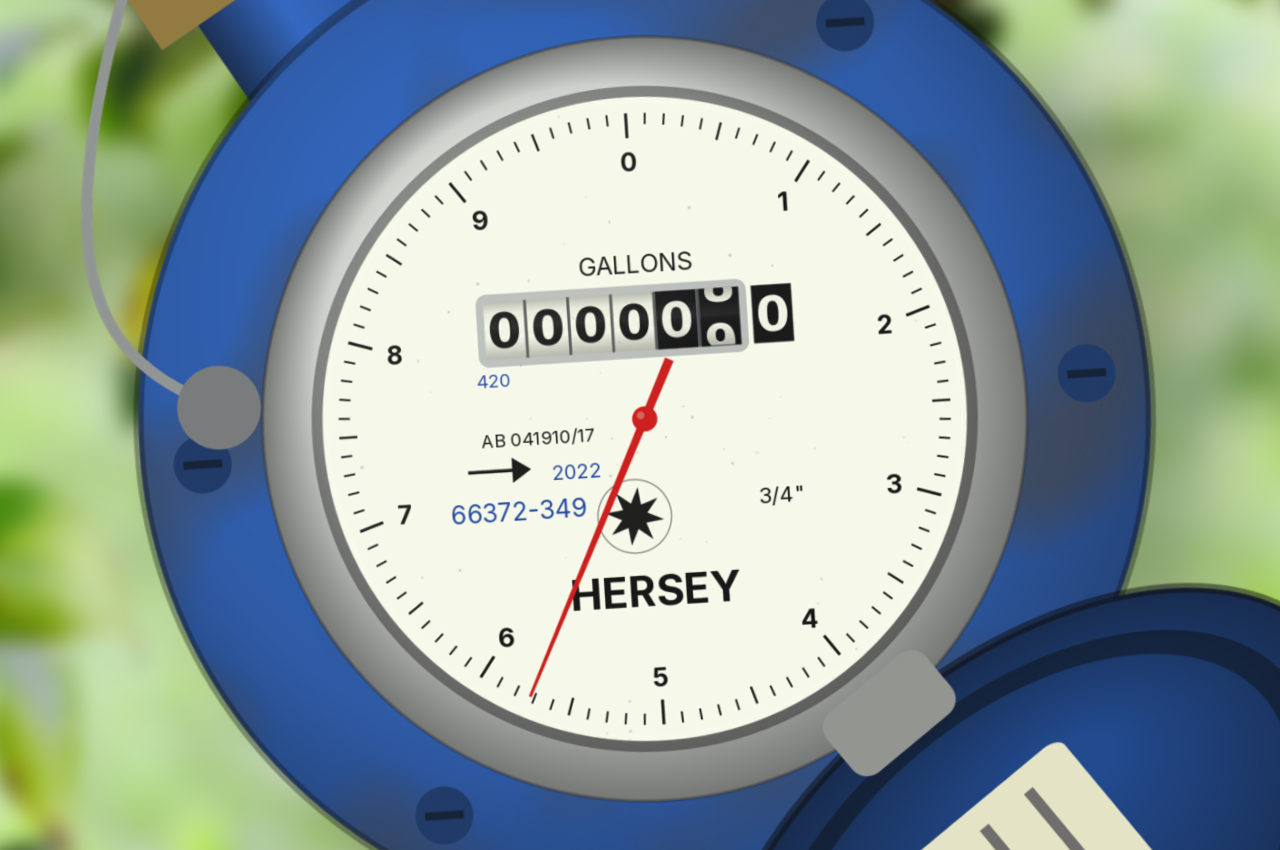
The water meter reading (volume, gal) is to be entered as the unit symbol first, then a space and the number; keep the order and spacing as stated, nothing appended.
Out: gal 85.7
